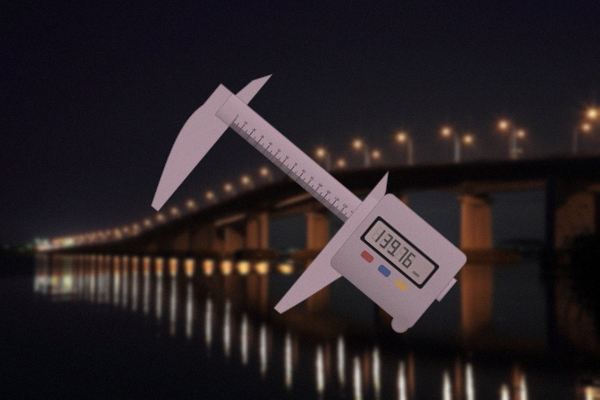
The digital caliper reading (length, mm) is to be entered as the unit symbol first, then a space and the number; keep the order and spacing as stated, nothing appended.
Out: mm 139.76
